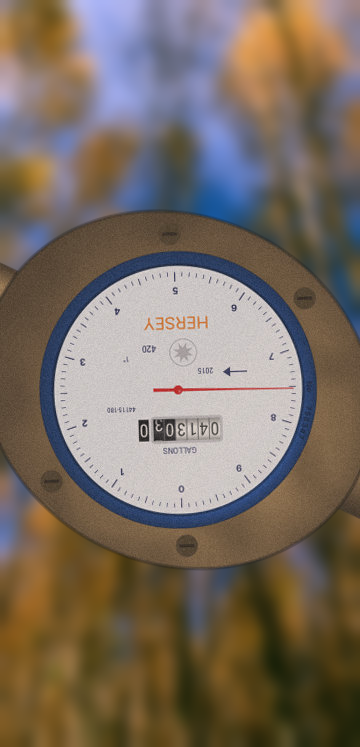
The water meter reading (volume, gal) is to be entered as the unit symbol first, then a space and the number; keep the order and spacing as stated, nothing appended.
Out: gal 413027.5
